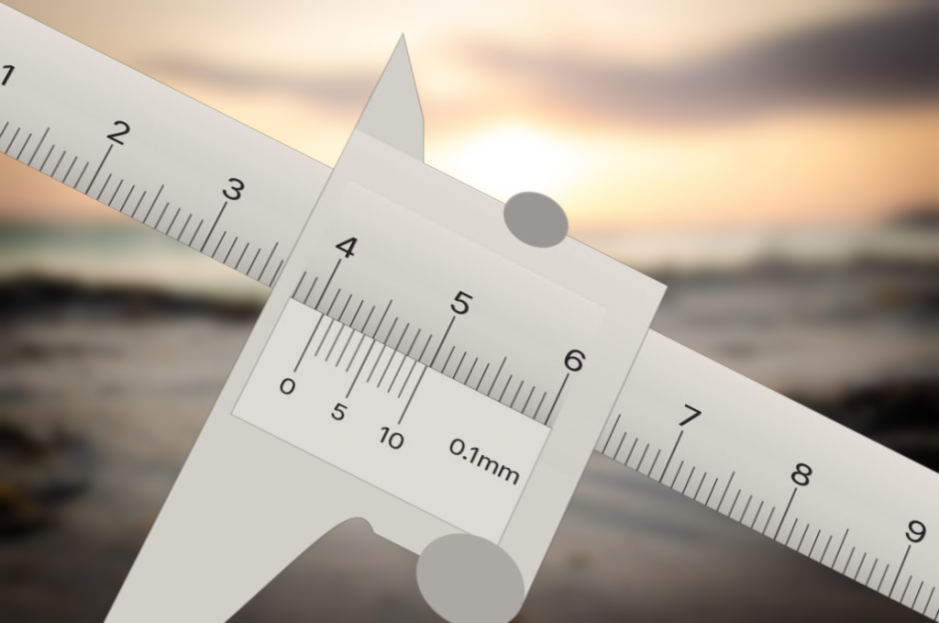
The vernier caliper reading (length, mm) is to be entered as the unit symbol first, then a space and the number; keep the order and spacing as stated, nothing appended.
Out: mm 40.7
